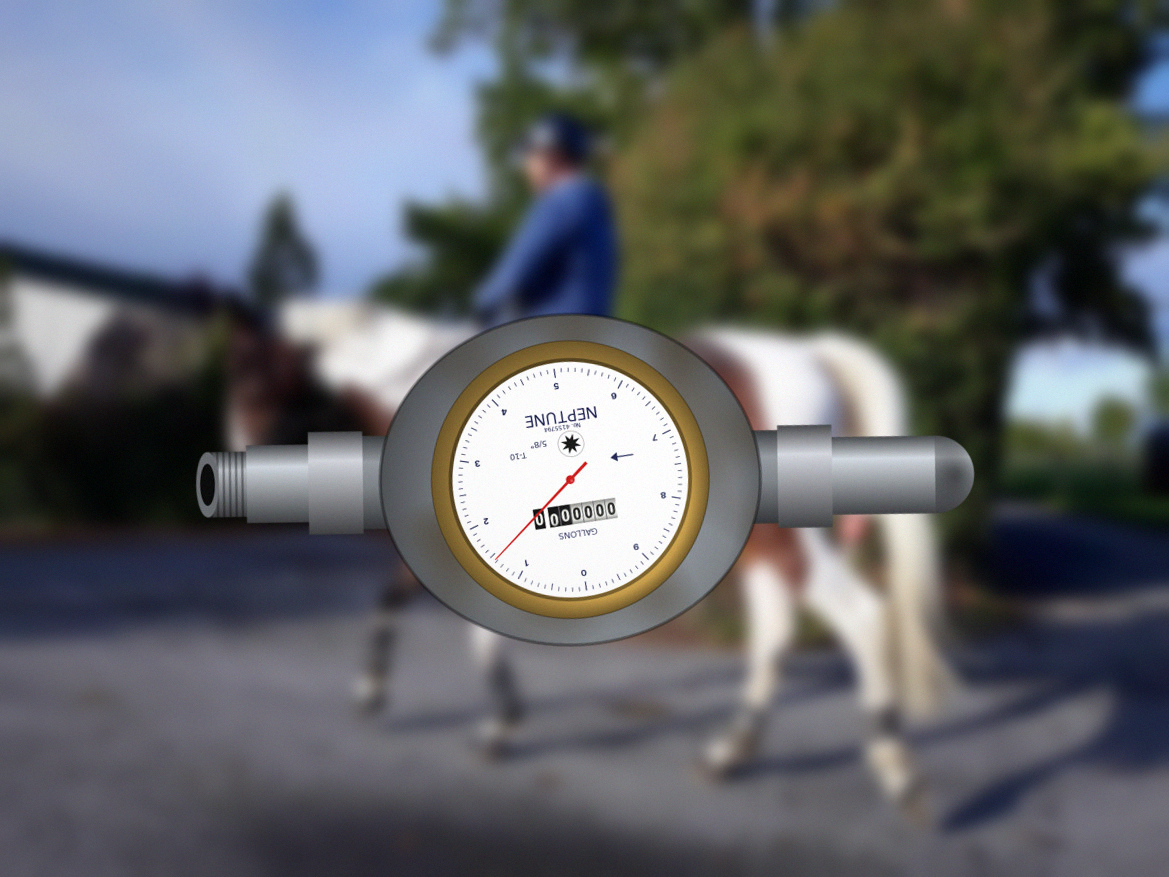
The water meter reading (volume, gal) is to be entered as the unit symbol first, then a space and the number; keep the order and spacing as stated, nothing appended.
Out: gal 1.4
